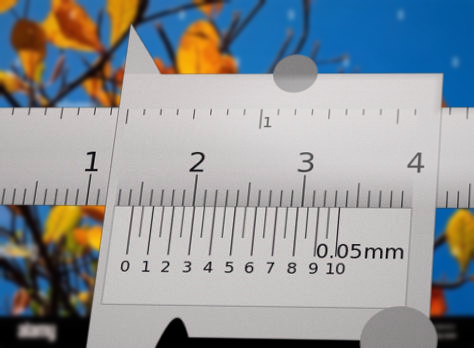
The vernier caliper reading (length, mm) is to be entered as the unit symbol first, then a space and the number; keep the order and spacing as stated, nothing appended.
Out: mm 14.4
